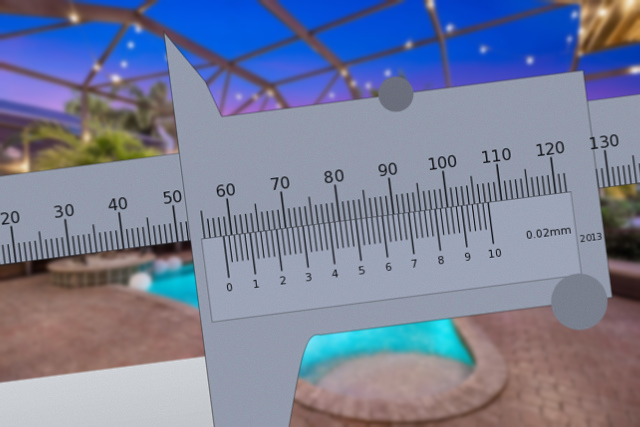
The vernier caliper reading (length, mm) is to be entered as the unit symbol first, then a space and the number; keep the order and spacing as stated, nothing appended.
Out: mm 58.5
